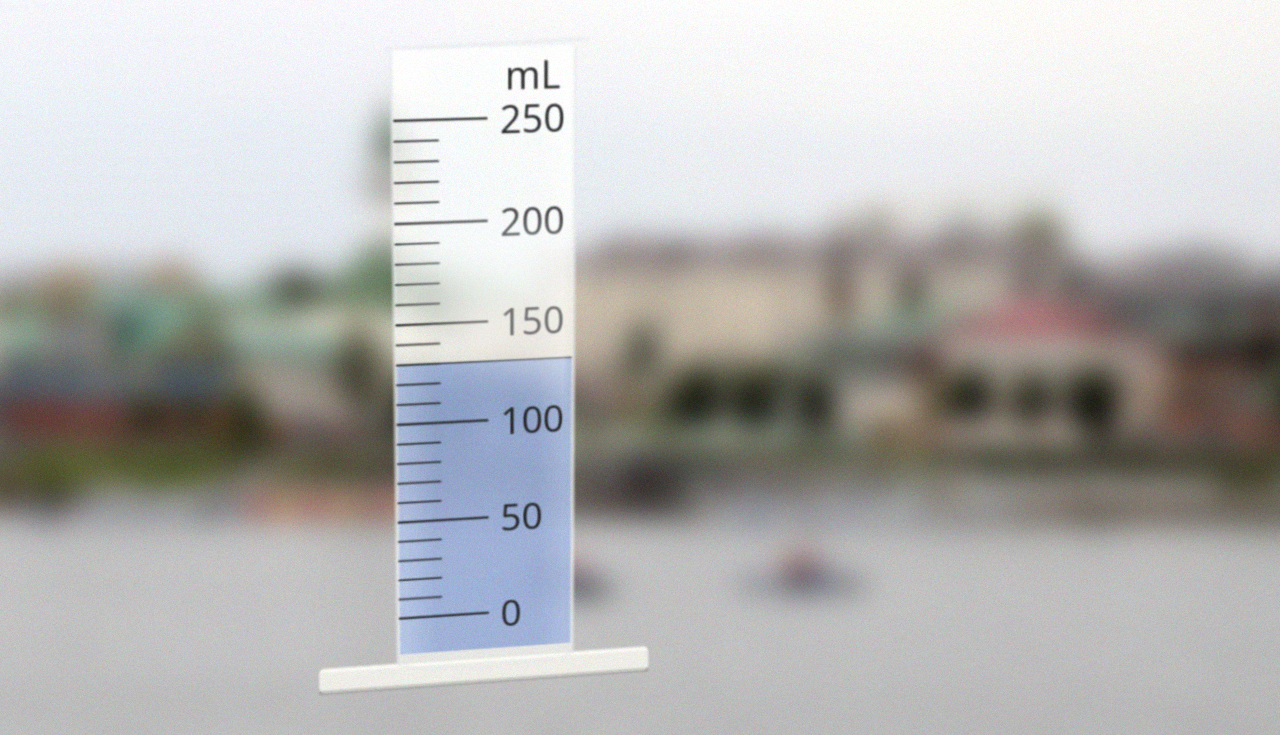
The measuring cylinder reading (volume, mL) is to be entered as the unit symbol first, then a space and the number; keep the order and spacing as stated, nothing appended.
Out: mL 130
